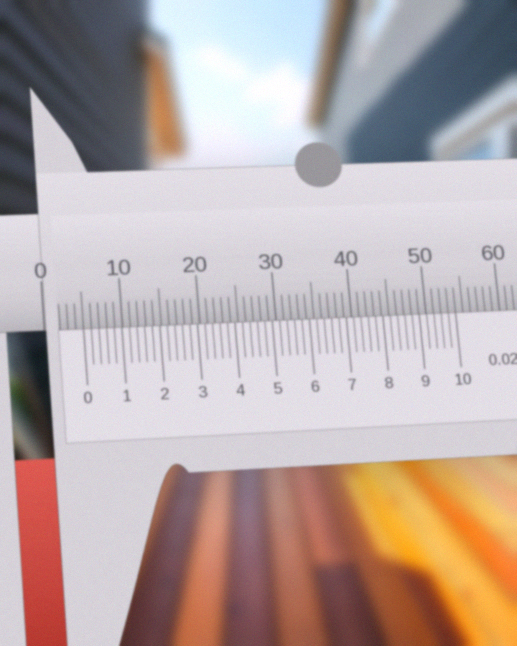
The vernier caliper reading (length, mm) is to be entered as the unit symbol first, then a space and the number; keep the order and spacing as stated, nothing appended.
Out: mm 5.0
